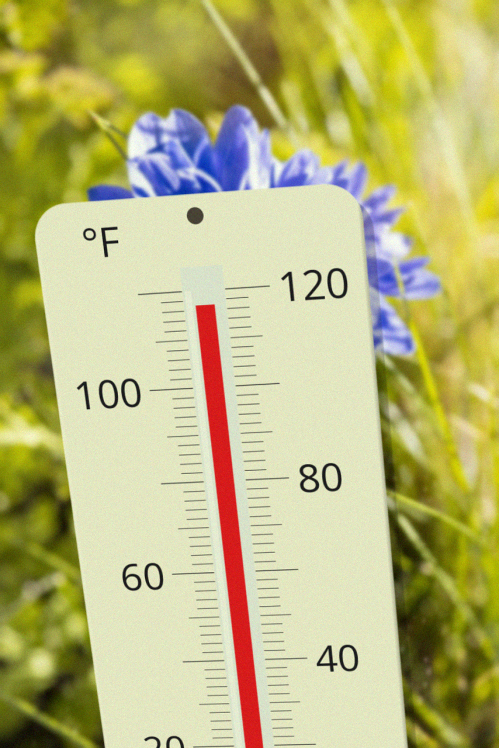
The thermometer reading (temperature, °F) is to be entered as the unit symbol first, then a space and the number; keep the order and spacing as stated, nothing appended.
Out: °F 117
